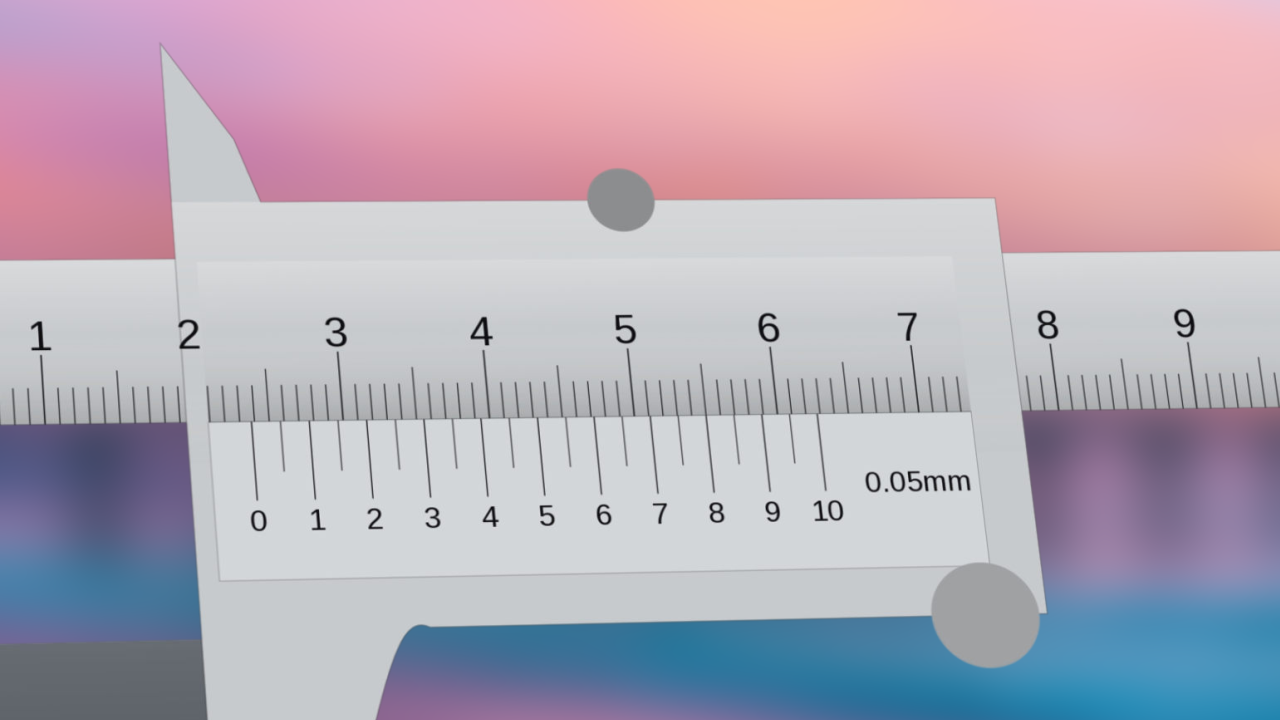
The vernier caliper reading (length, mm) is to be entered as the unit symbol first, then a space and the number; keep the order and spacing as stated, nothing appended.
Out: mm 23.8
